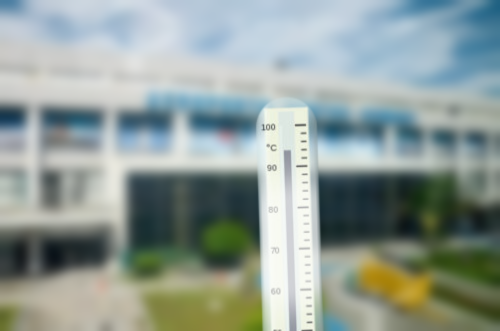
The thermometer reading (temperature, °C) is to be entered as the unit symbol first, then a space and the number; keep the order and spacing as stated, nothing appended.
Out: °C 94
